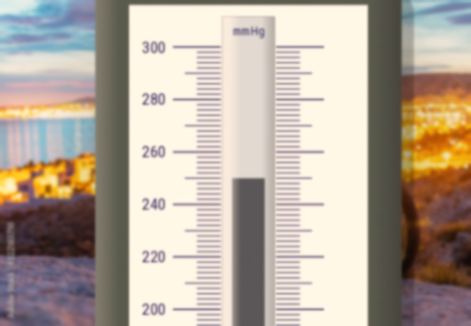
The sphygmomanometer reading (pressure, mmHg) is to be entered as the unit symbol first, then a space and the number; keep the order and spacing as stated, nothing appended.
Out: mmHg 250
